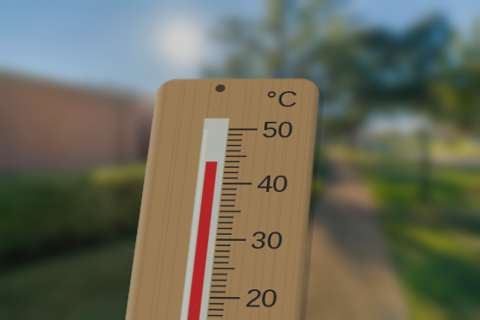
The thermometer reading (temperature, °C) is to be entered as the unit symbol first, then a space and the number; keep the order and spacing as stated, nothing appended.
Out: °C 44
